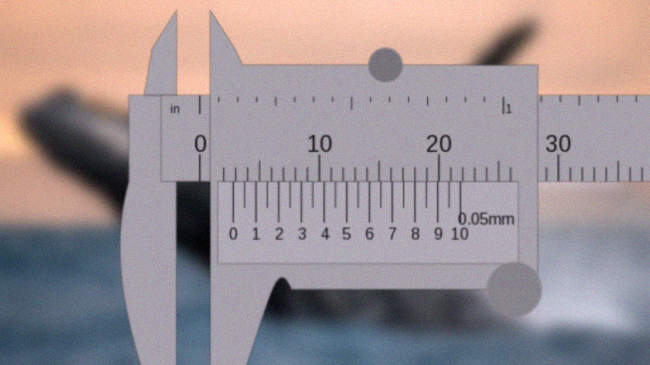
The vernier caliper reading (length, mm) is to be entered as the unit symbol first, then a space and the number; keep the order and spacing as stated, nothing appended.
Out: mm 2.8
